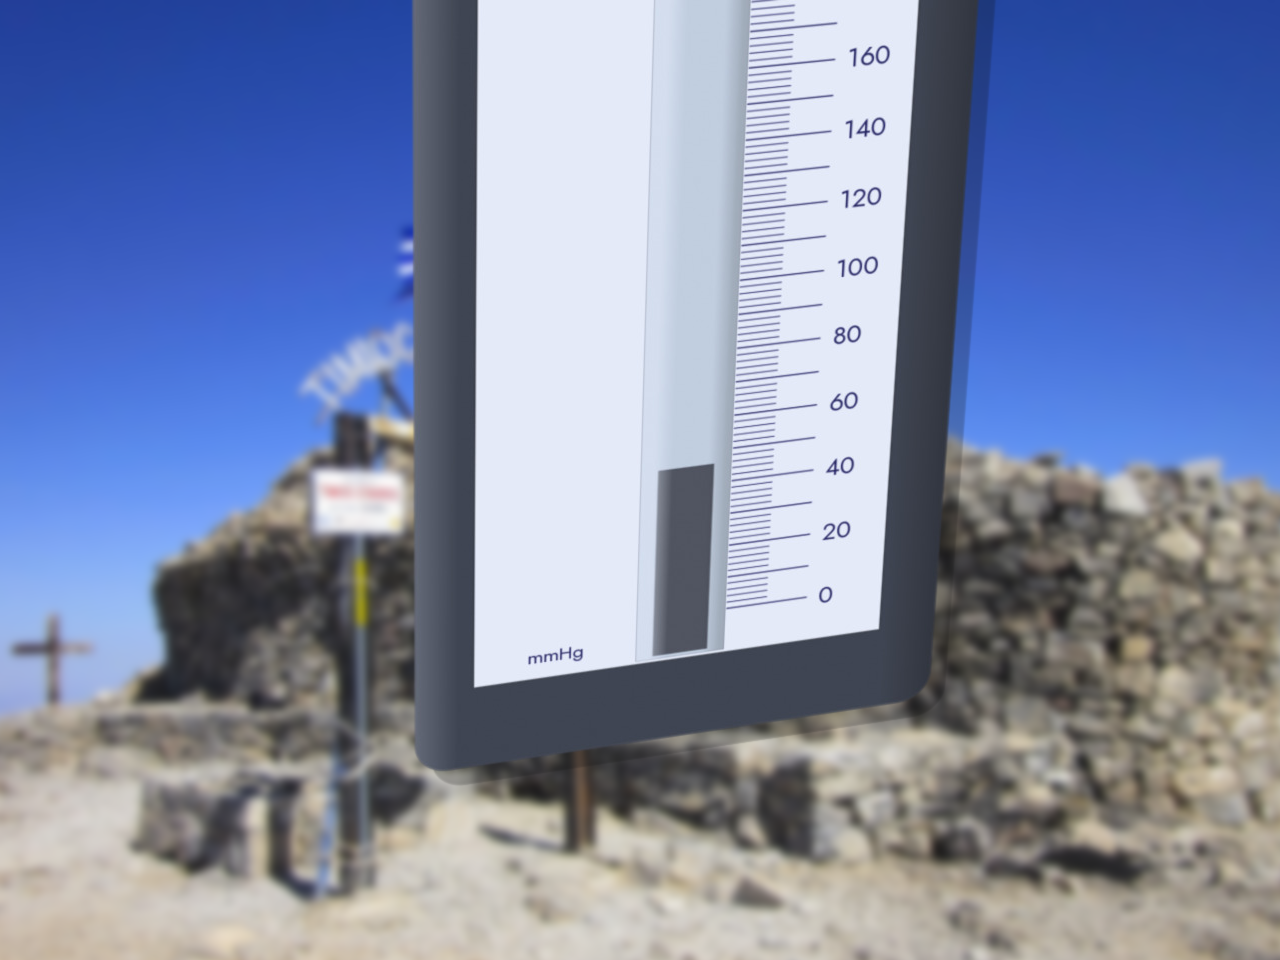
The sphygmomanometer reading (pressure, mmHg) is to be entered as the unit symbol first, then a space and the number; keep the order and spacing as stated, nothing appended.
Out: mmHg 46
